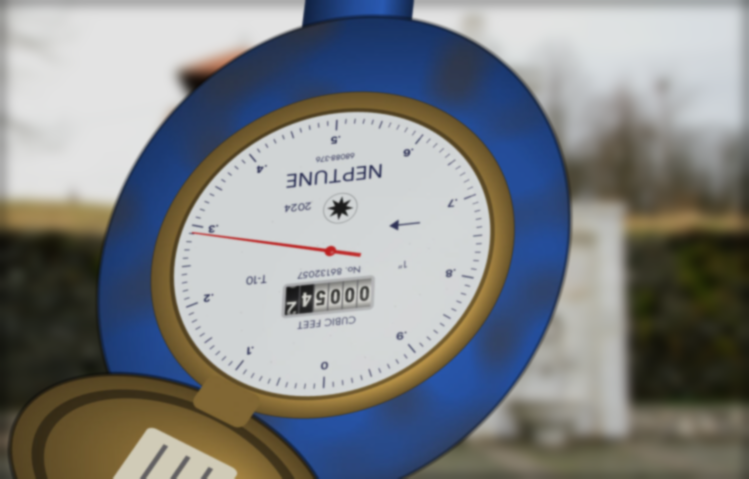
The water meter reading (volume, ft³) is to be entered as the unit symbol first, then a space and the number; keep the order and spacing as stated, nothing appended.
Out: ft³ 542.29
